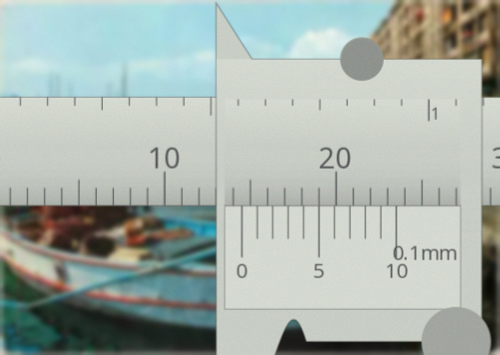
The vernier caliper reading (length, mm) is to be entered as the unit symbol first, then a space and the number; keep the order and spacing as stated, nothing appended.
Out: mm 14.5
